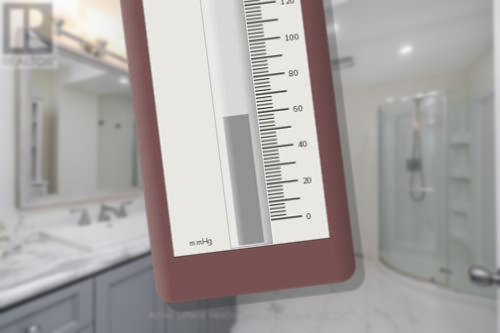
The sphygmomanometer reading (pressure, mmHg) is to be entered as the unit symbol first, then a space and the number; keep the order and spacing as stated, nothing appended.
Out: mmHg 60
